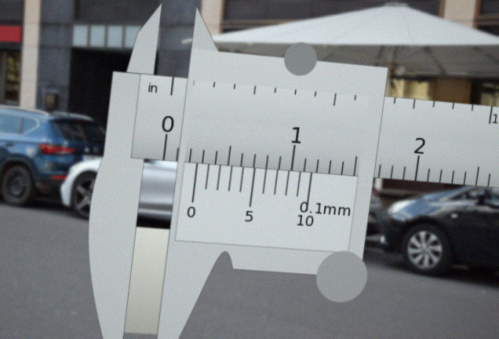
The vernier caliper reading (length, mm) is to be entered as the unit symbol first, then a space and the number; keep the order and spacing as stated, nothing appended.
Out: mm 2.6
